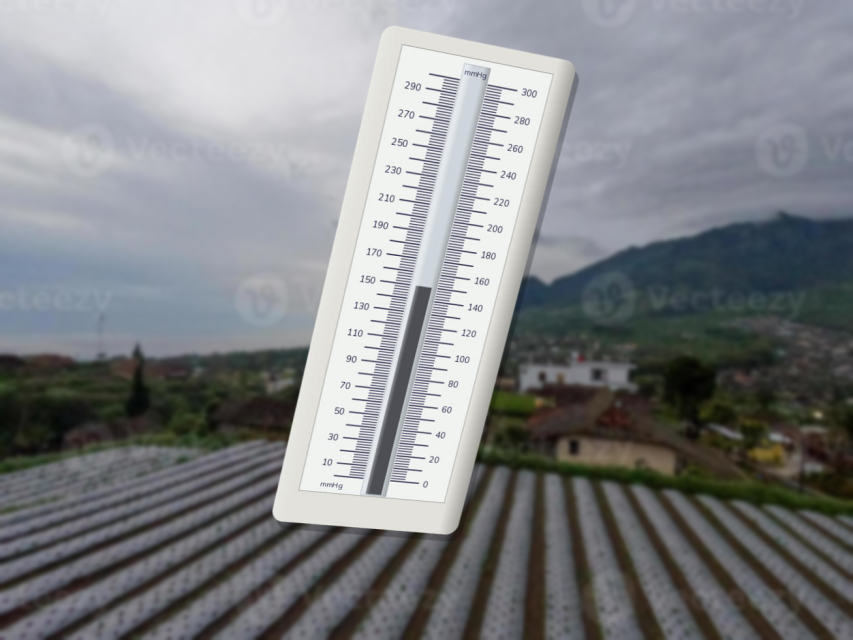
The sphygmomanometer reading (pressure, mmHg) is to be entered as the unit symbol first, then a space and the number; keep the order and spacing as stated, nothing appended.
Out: mmHg 150
